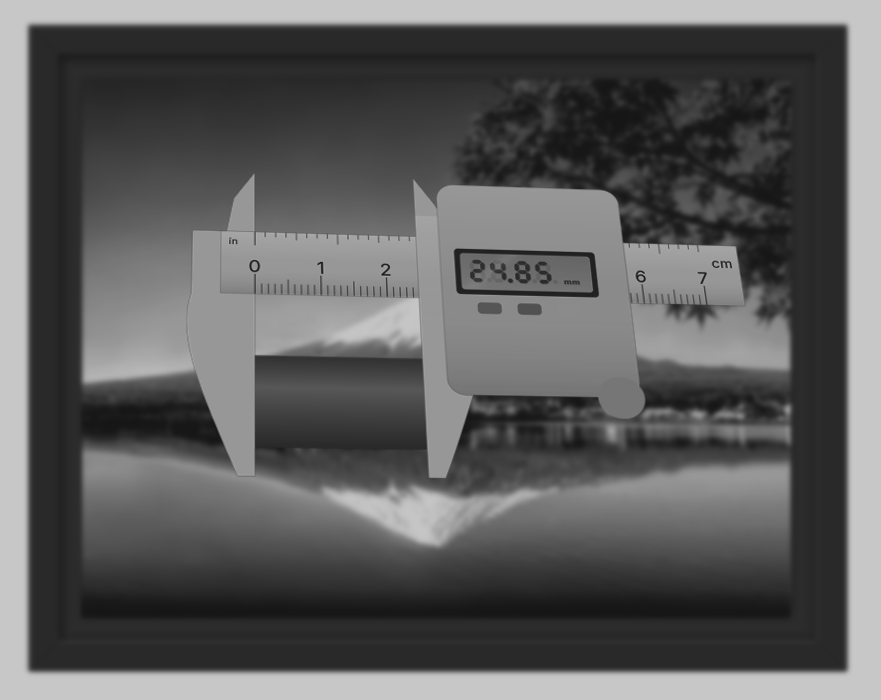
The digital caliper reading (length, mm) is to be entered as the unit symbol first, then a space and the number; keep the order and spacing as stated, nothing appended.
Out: mm 24.85
